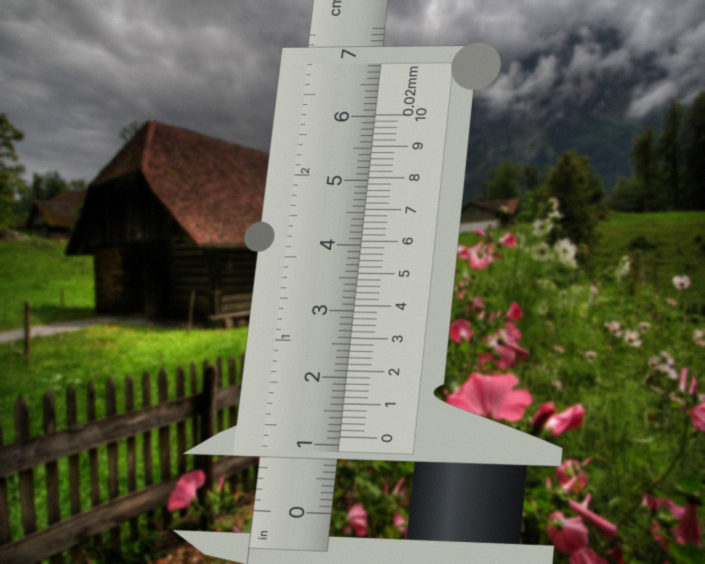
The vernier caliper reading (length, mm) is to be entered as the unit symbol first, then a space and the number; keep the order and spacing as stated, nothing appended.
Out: mm 11.2
